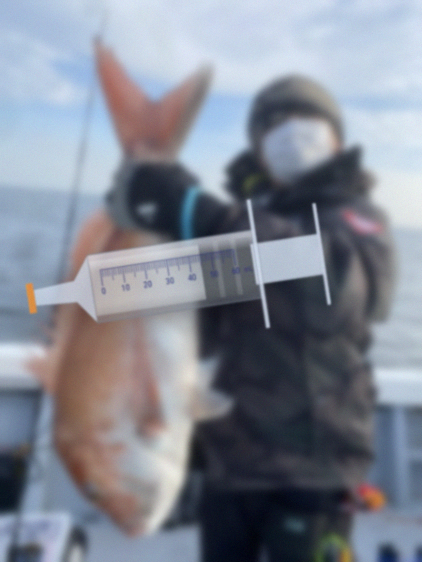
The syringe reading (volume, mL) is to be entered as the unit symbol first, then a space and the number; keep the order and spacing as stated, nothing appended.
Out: mL 45
